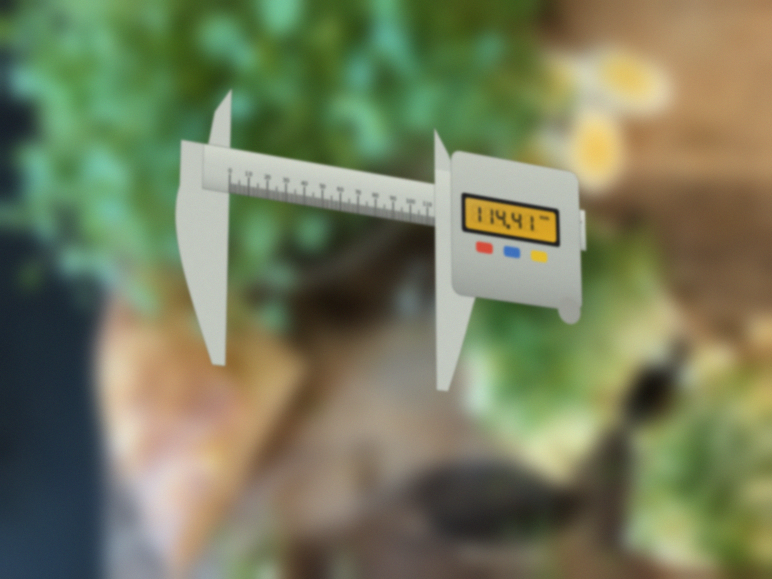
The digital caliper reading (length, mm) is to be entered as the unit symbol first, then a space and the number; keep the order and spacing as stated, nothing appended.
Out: mm 114.41
